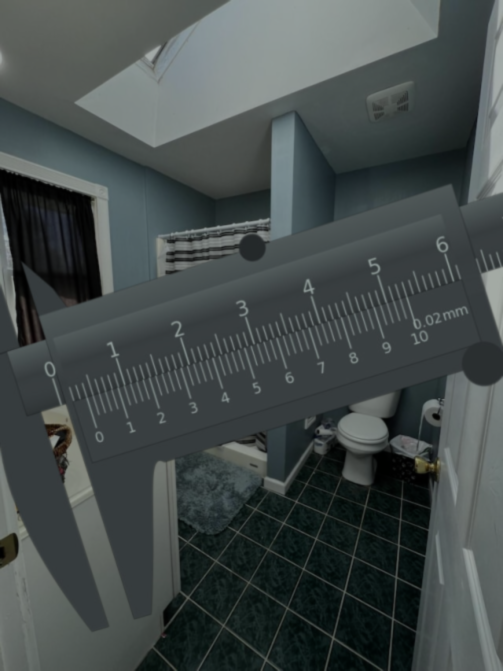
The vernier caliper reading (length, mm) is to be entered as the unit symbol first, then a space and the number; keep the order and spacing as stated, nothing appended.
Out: mm 4.0
